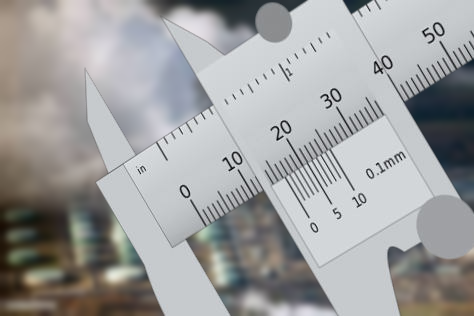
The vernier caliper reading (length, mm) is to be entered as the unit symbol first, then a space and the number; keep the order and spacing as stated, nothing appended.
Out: mm 16.4
